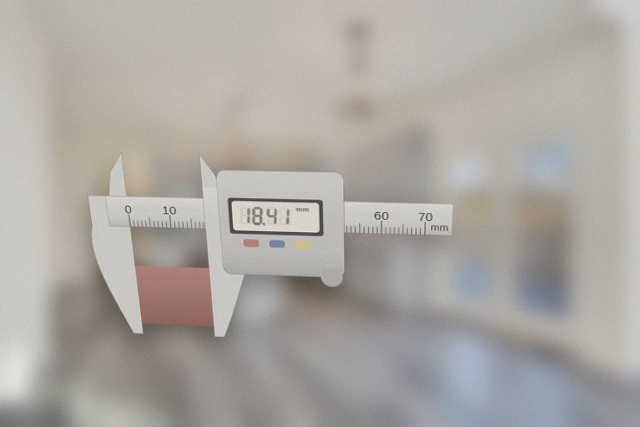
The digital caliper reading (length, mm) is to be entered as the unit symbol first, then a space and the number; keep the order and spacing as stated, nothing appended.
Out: mm 18.41
